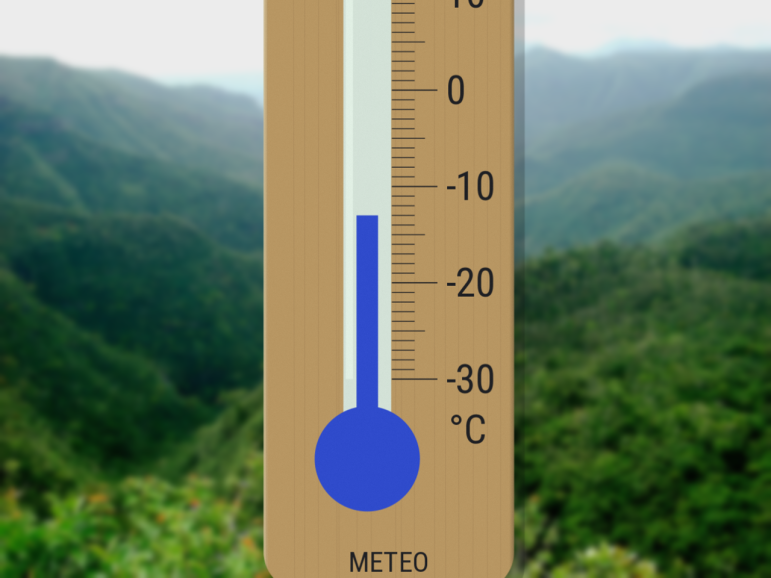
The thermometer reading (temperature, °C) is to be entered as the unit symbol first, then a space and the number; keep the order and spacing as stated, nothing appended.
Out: °C -13
